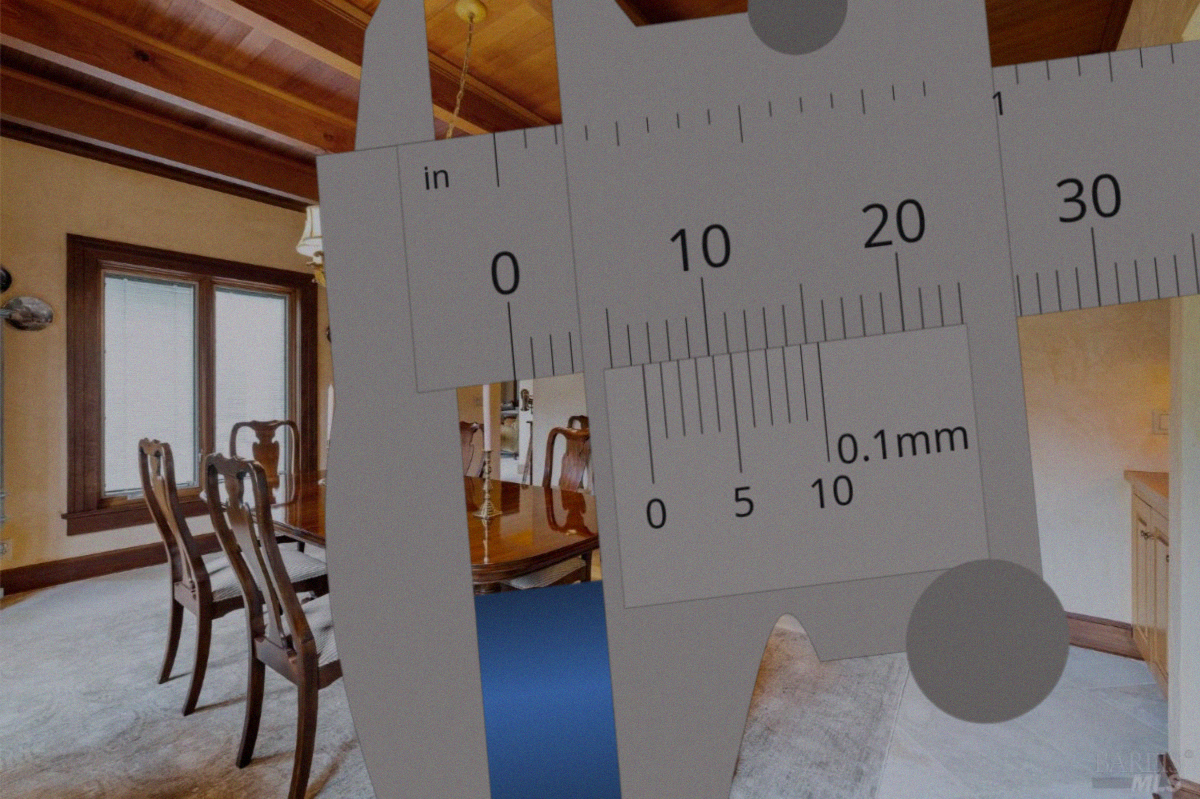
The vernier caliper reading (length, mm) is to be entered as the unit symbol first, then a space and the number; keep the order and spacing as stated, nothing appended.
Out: mm 6.6
